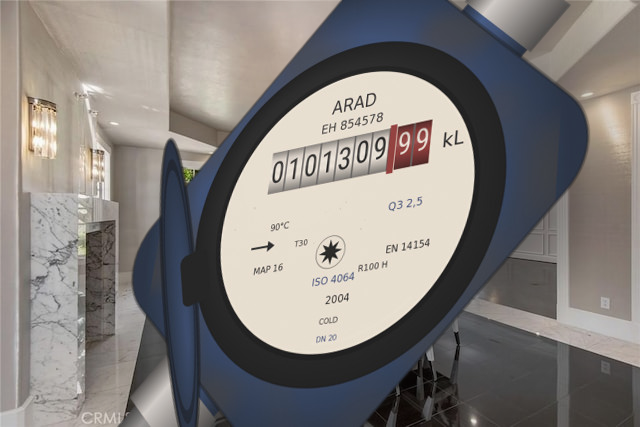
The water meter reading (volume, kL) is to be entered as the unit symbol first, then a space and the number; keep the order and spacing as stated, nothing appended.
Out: kL 101309.99
